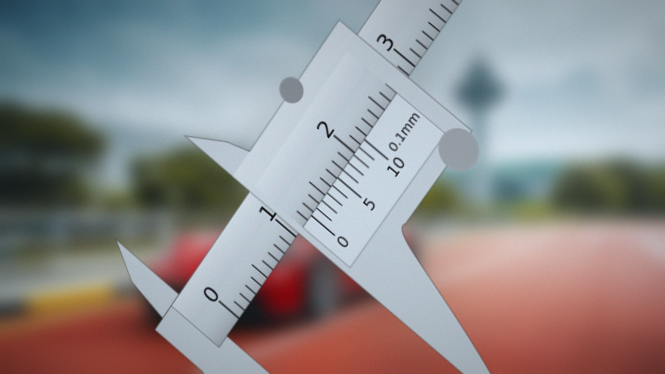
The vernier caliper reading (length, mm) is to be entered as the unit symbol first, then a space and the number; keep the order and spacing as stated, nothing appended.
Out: mm 12.6
